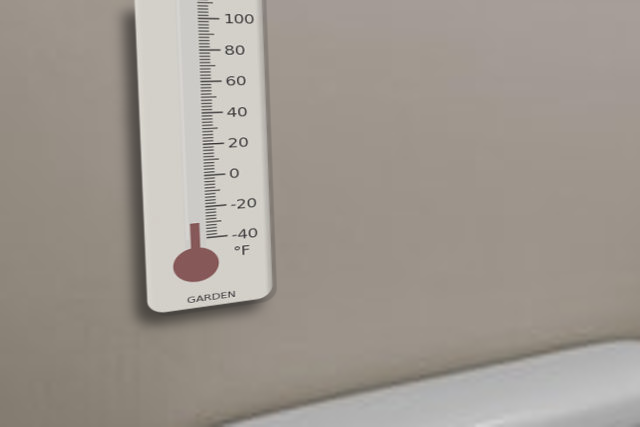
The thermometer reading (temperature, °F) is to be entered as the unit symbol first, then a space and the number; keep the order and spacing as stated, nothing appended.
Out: °F -30
